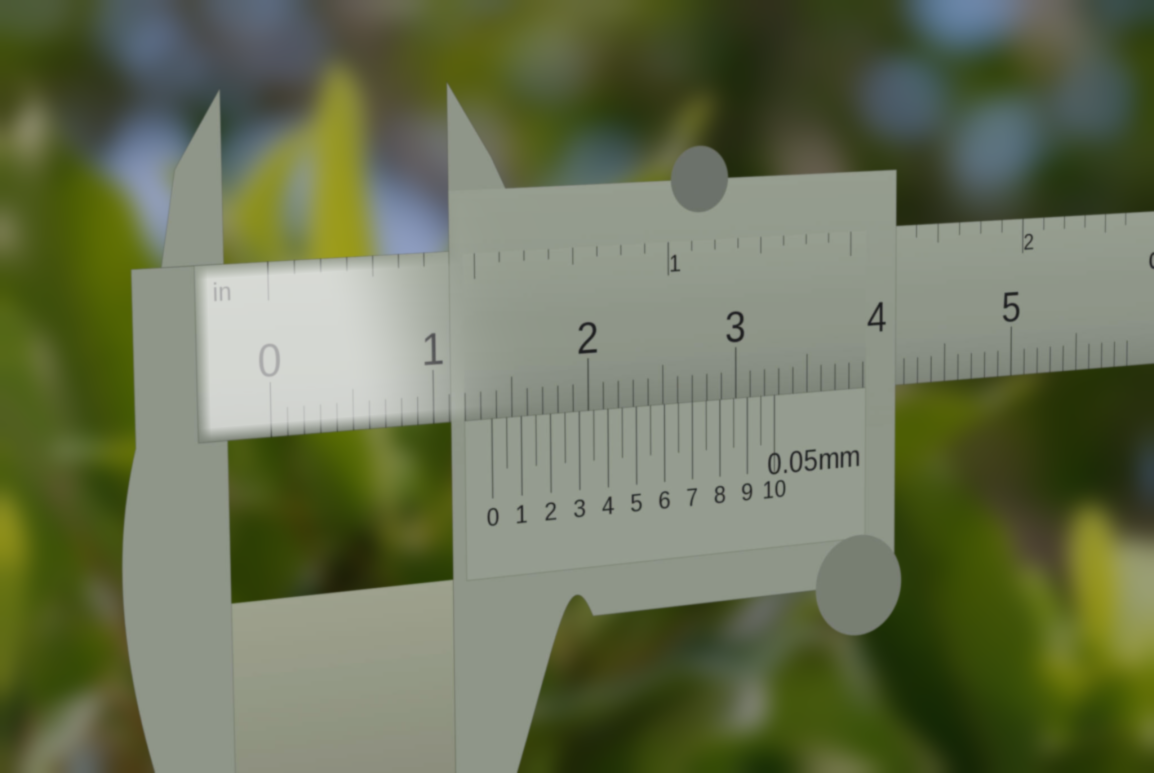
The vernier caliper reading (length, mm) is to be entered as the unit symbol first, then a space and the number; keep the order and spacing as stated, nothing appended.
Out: mm 13.7
